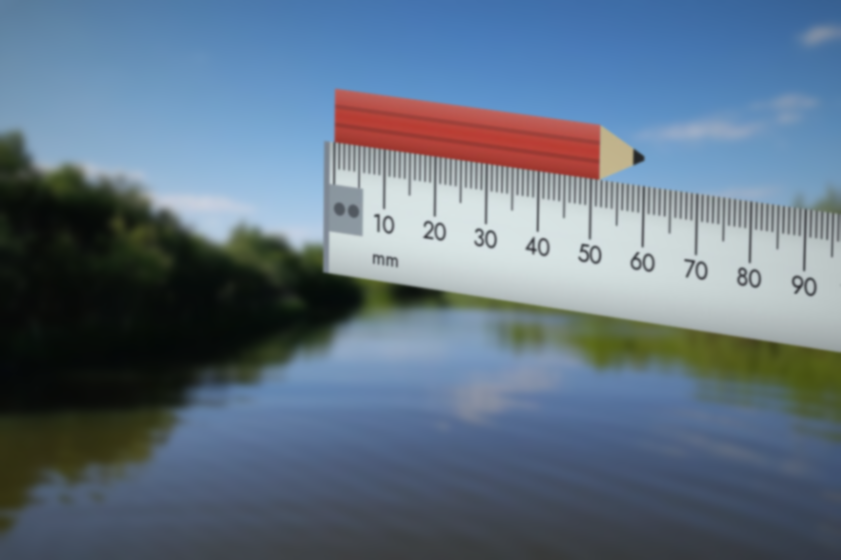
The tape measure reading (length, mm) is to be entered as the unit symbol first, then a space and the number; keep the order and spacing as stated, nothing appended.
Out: mm 60
